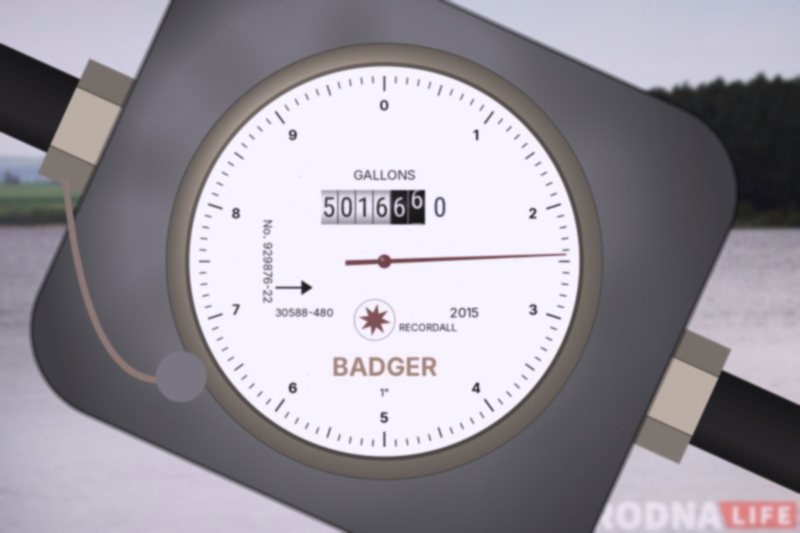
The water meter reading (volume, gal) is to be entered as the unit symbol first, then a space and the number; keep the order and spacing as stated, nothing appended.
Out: gal 5016662.4
